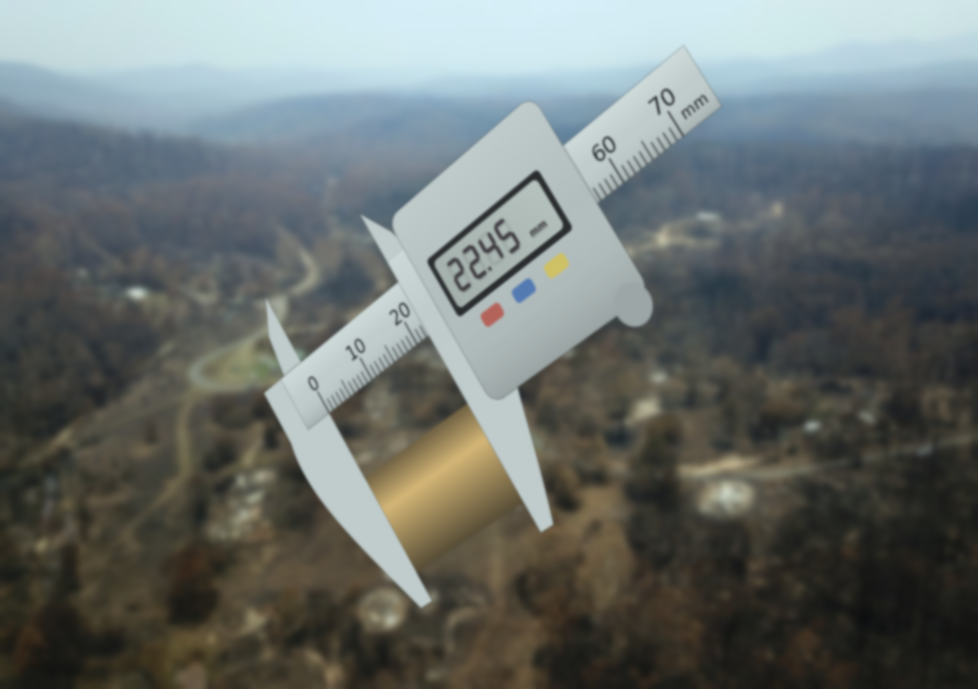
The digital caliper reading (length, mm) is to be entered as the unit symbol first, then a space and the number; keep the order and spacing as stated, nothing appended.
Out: mm 22.45
